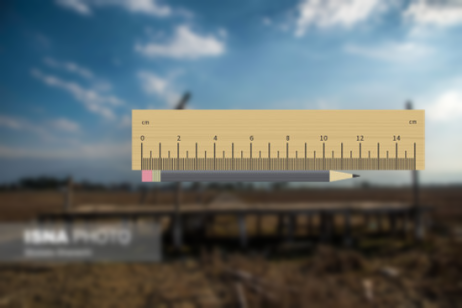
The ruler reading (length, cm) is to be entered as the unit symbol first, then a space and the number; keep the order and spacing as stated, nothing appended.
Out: cm 12
